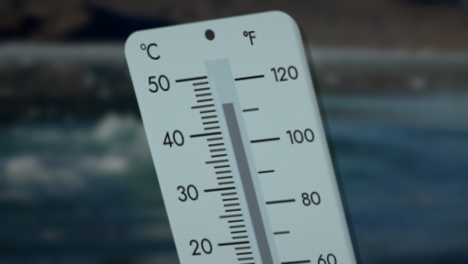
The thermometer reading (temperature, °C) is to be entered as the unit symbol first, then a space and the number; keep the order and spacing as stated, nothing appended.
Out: °C 45
